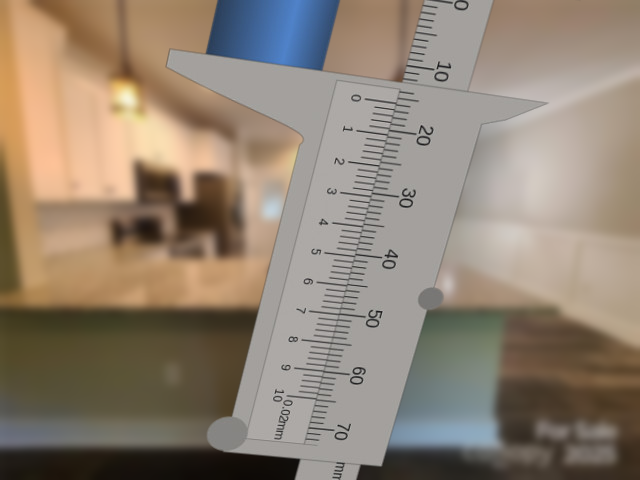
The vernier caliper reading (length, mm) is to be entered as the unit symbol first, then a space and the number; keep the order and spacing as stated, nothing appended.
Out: mm 15.8
